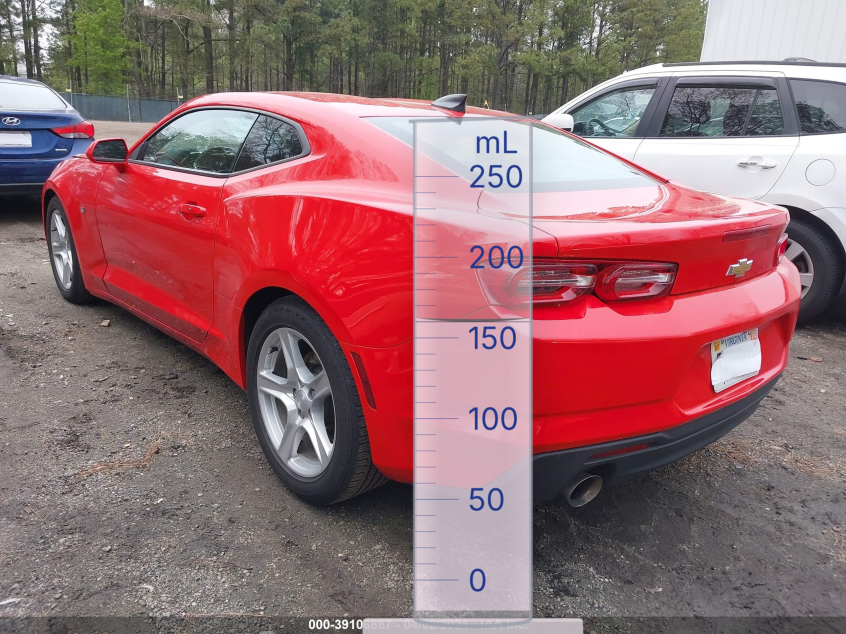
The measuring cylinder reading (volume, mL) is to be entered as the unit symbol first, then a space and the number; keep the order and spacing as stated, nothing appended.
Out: mL 160
